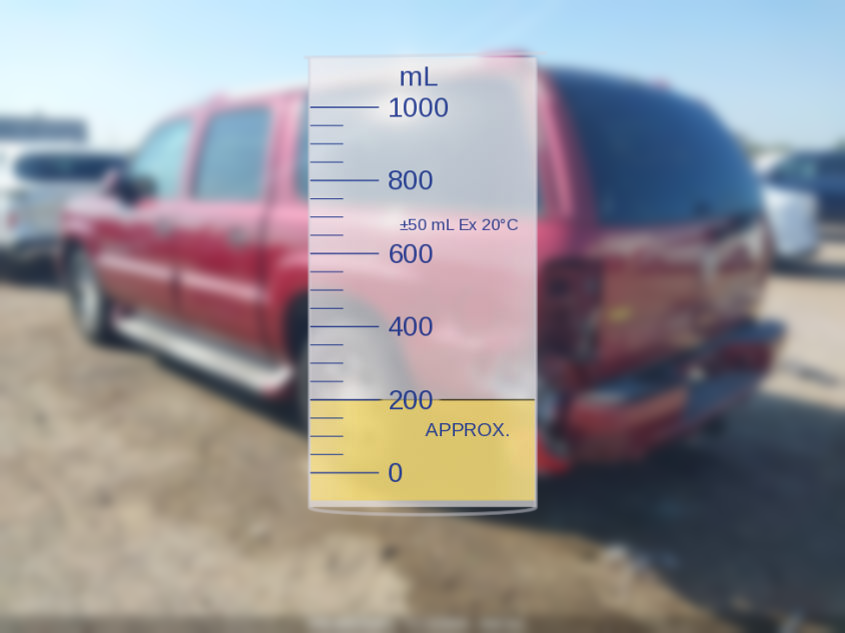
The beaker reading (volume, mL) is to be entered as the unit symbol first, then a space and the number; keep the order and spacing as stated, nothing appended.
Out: mL 200
